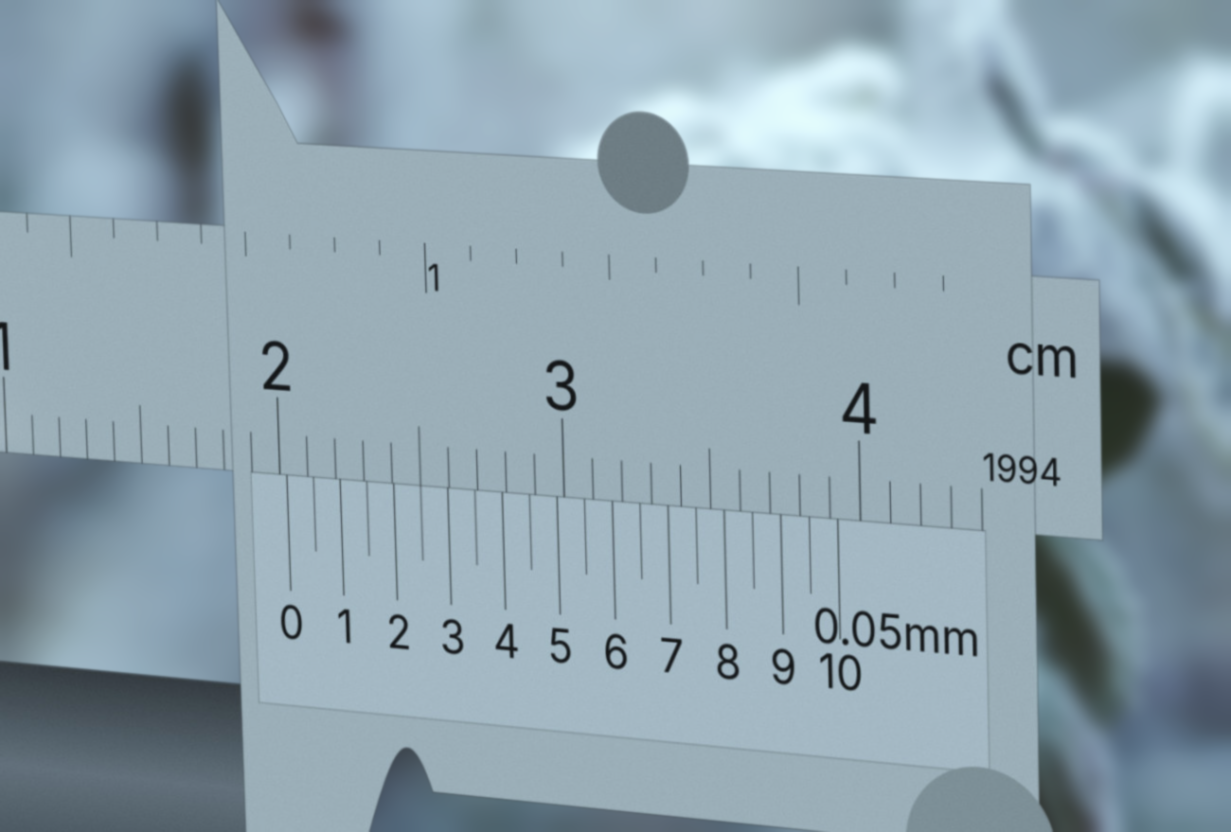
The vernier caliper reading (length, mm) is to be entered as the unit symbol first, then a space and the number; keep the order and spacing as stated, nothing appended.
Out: mm 20.25
